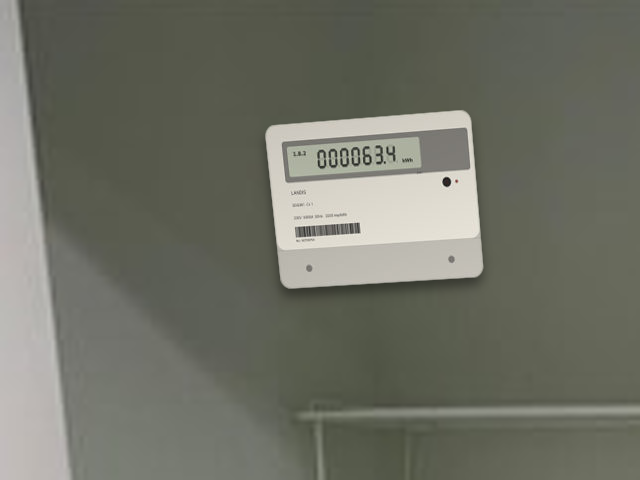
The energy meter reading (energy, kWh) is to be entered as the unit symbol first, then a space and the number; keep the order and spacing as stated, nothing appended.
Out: kWh 63.4
